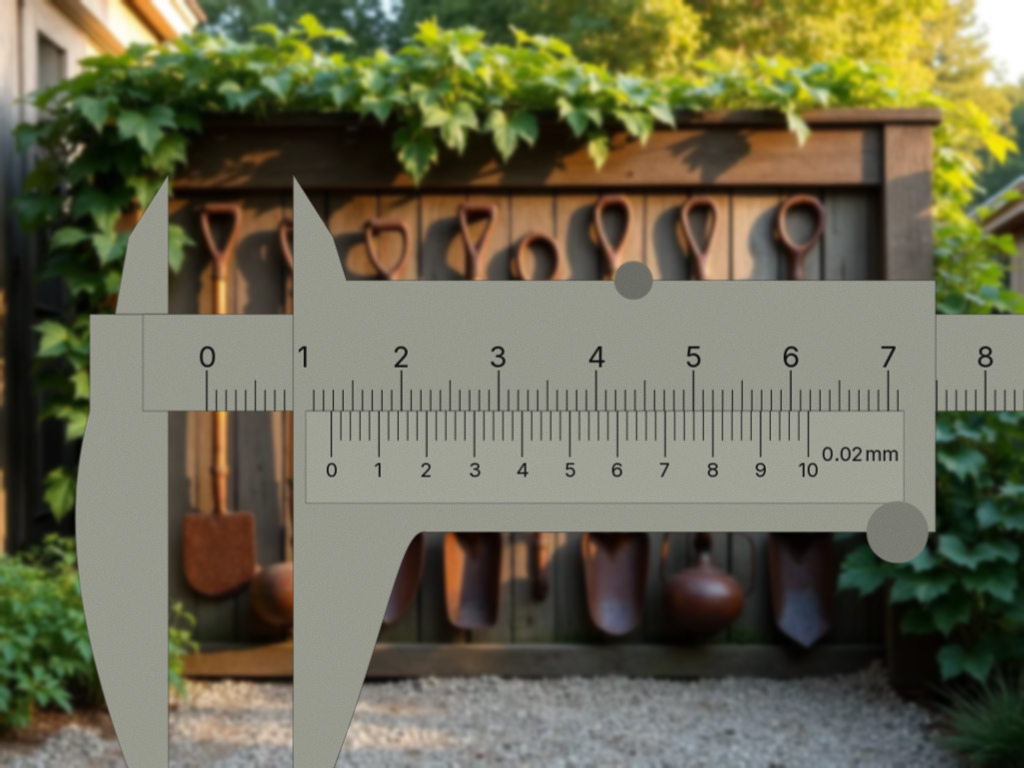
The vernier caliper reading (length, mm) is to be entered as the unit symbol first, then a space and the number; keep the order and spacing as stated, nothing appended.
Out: mm 12.8
